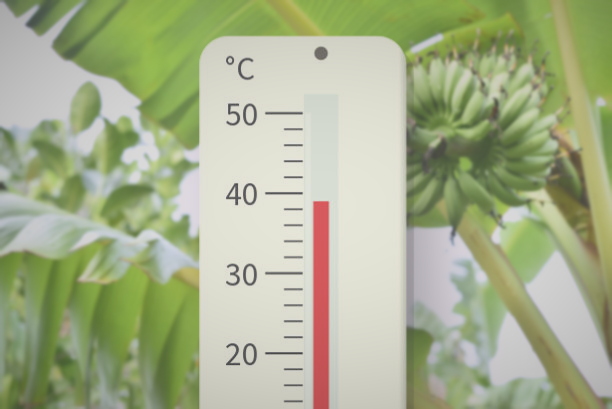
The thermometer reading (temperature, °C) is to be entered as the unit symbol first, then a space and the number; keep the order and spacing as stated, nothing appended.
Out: °C 39
